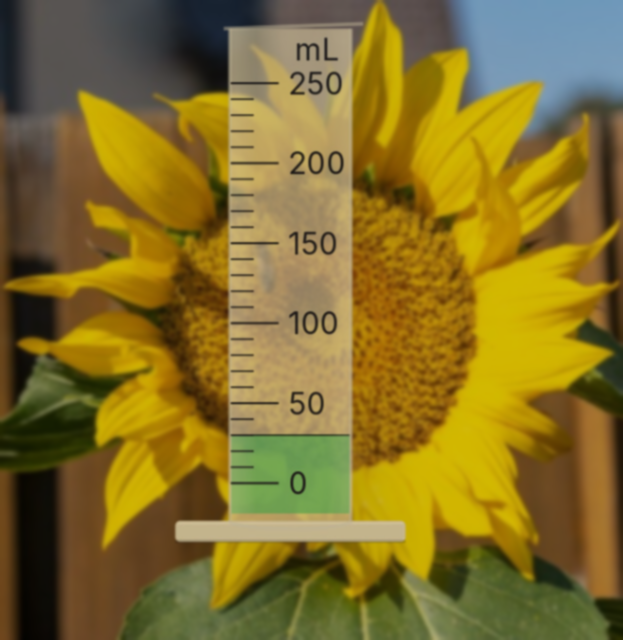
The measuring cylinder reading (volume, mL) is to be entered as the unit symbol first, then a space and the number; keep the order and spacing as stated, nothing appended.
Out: mL 30
